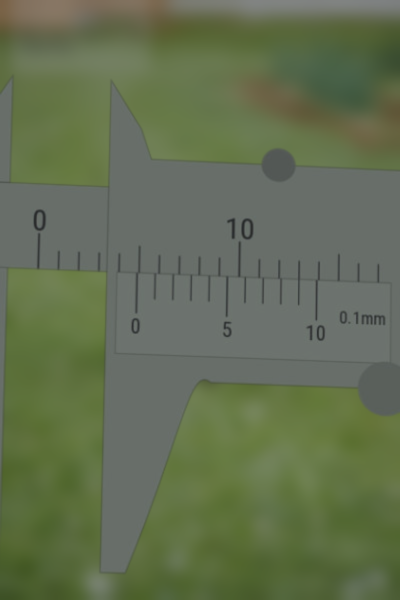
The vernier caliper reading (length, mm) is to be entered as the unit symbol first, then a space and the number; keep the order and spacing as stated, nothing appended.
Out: mm 4.9
